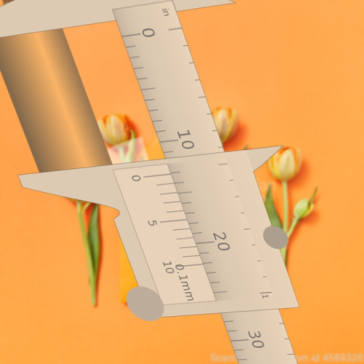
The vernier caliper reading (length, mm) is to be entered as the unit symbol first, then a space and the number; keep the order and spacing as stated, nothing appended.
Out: mm 13.1
